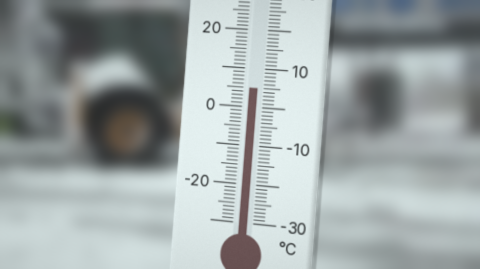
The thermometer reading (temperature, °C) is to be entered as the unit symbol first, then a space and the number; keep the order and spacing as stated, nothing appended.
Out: °C 5
